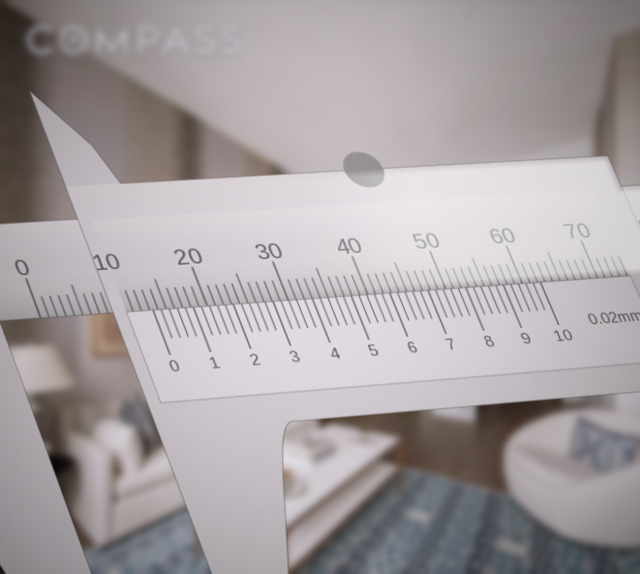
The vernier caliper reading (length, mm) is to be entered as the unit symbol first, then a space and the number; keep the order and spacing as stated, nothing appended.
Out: mm 13.4
